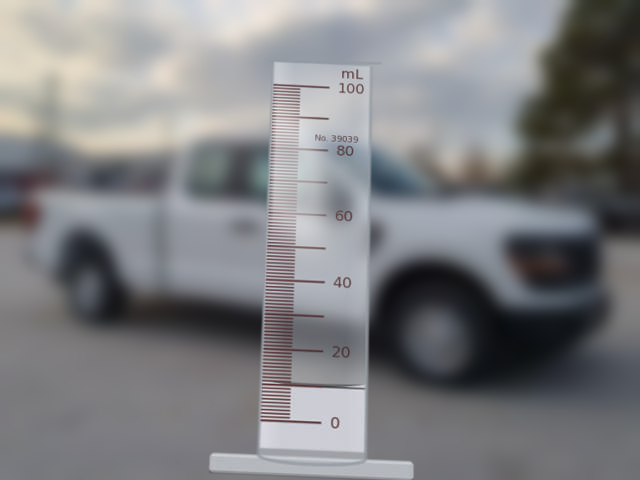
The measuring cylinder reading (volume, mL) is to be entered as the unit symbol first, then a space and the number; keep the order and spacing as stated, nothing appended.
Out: mL 10
